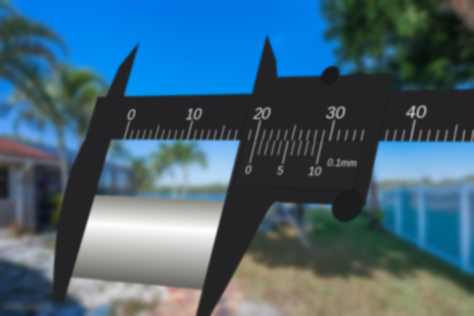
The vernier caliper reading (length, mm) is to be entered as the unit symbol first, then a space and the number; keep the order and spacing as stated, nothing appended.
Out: mm 20.0
